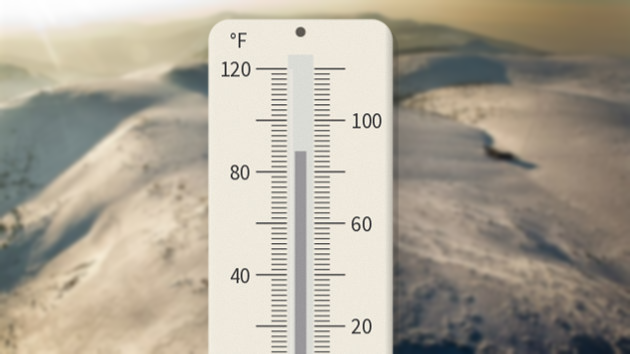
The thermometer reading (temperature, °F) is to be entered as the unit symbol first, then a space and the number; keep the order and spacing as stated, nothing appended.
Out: °F 88
